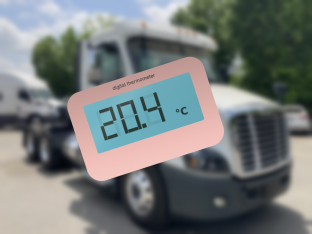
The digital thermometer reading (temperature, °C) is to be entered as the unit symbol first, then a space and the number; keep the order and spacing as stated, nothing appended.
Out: °C 20.4
